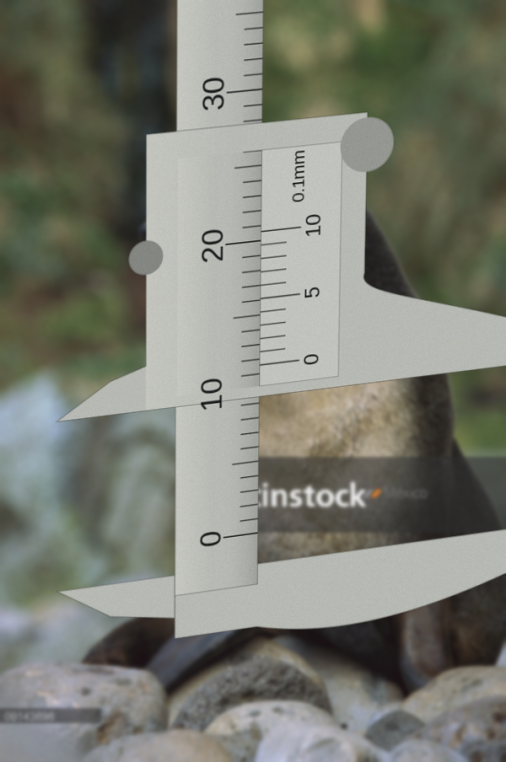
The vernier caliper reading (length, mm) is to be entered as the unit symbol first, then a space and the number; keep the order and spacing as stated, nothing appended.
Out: mm 11.6
